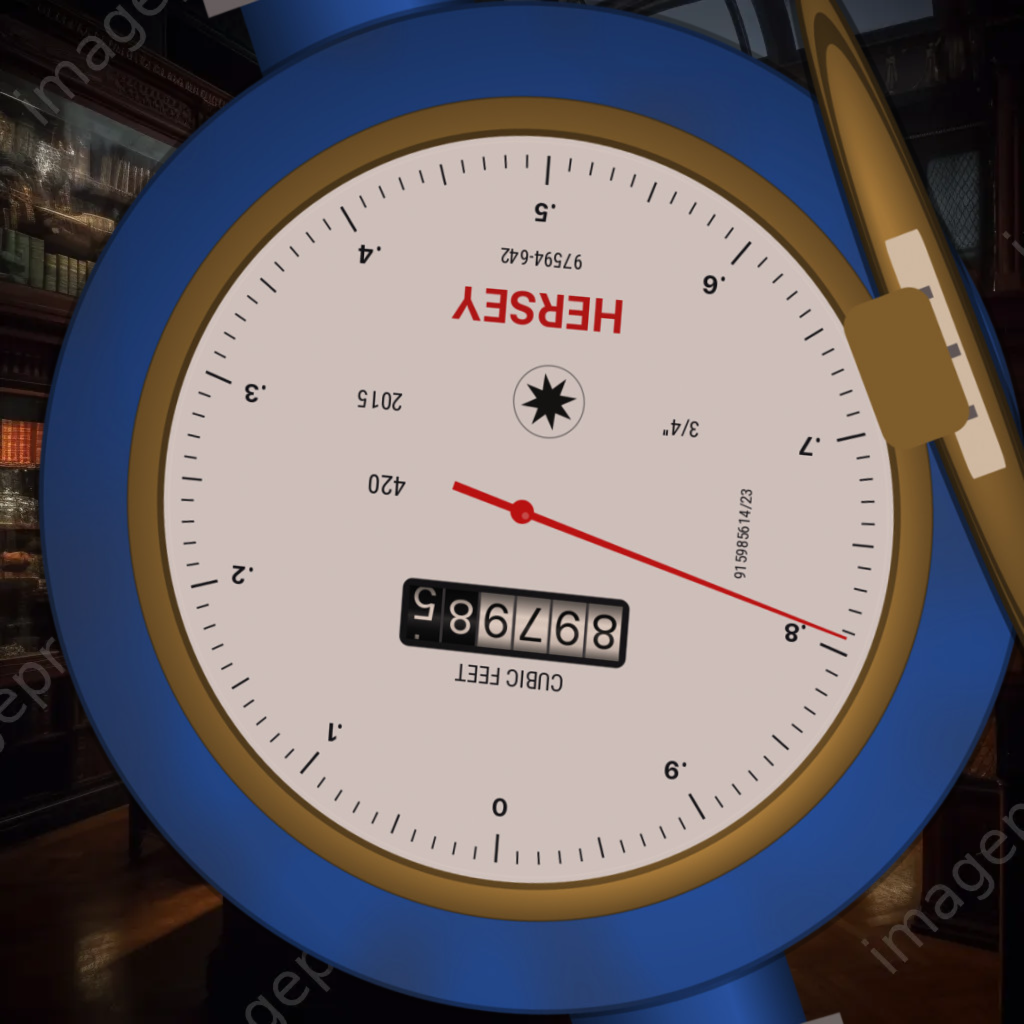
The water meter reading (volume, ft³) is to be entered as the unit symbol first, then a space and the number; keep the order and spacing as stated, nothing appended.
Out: ft³ 897984.79
